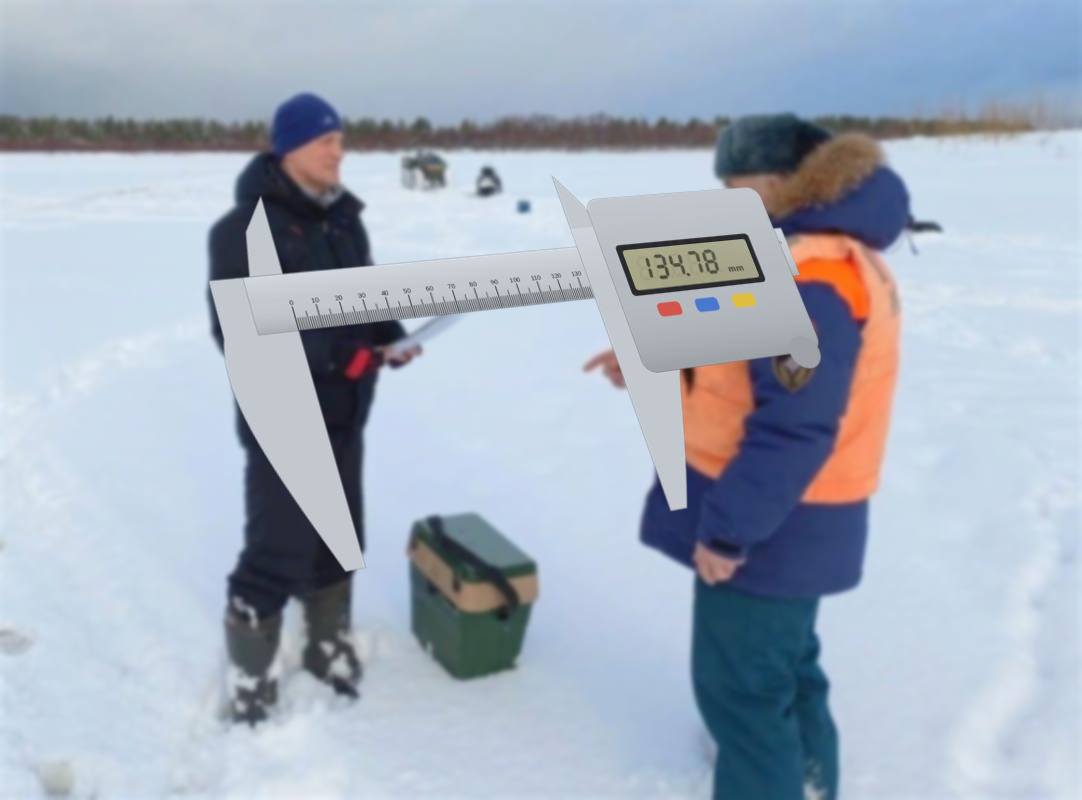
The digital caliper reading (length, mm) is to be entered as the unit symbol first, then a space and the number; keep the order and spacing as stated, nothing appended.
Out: mm 134.78
